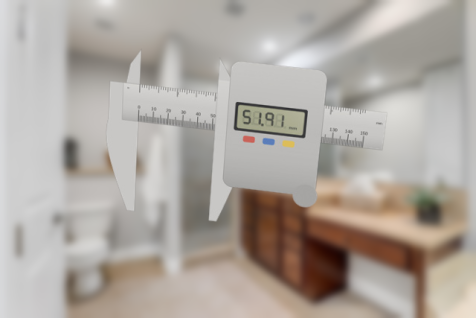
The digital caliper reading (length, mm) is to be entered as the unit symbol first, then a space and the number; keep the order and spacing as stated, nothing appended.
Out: mm 51.91
